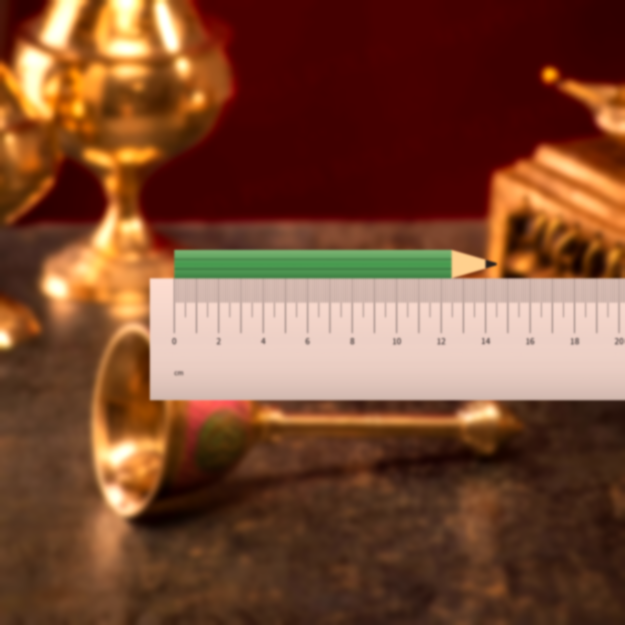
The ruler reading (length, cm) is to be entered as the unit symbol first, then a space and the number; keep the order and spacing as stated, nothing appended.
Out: cm 14.5
